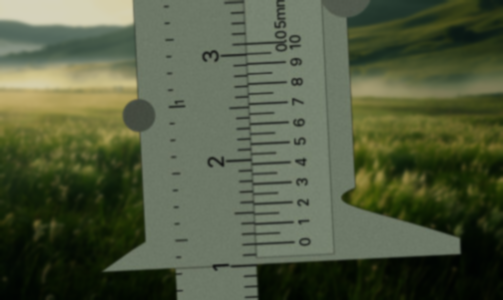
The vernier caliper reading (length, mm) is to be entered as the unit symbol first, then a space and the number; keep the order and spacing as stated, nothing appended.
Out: mm 12.0
